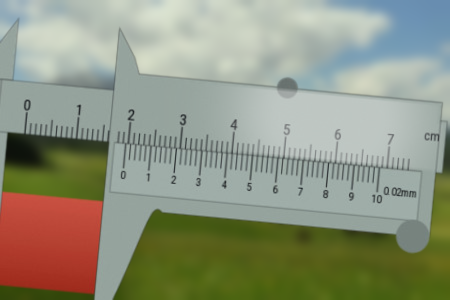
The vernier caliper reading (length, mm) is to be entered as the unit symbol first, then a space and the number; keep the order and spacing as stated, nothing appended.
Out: mm 19.5
